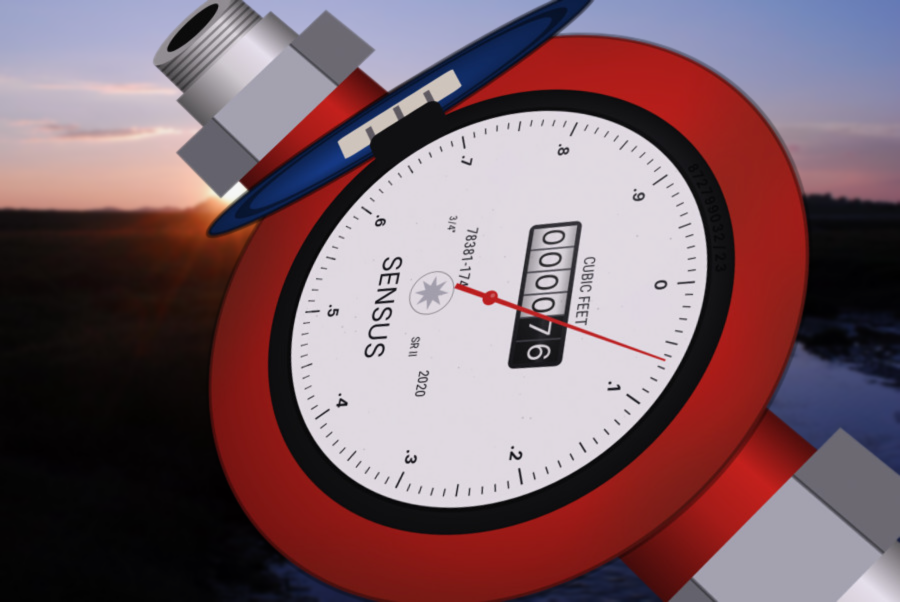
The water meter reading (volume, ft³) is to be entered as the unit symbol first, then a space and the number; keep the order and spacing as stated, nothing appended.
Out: ft³ 76.06
